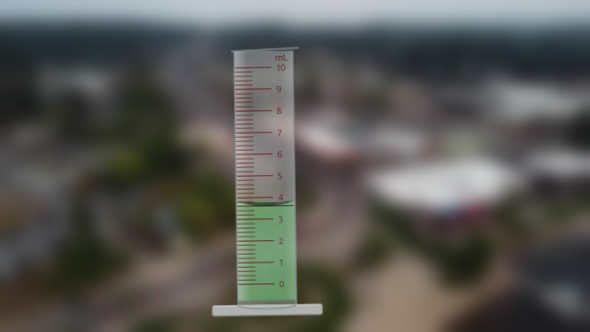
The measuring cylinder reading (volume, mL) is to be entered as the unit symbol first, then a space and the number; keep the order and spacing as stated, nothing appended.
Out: mL 3.6
